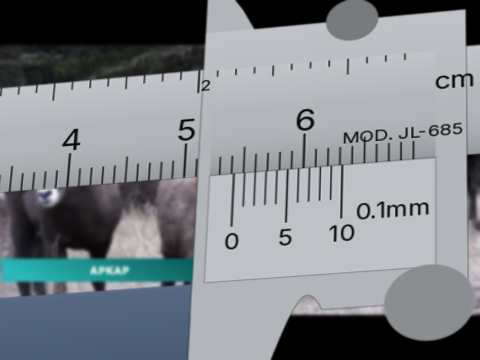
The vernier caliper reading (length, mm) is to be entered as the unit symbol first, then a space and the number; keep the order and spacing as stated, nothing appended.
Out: mm 54.2
